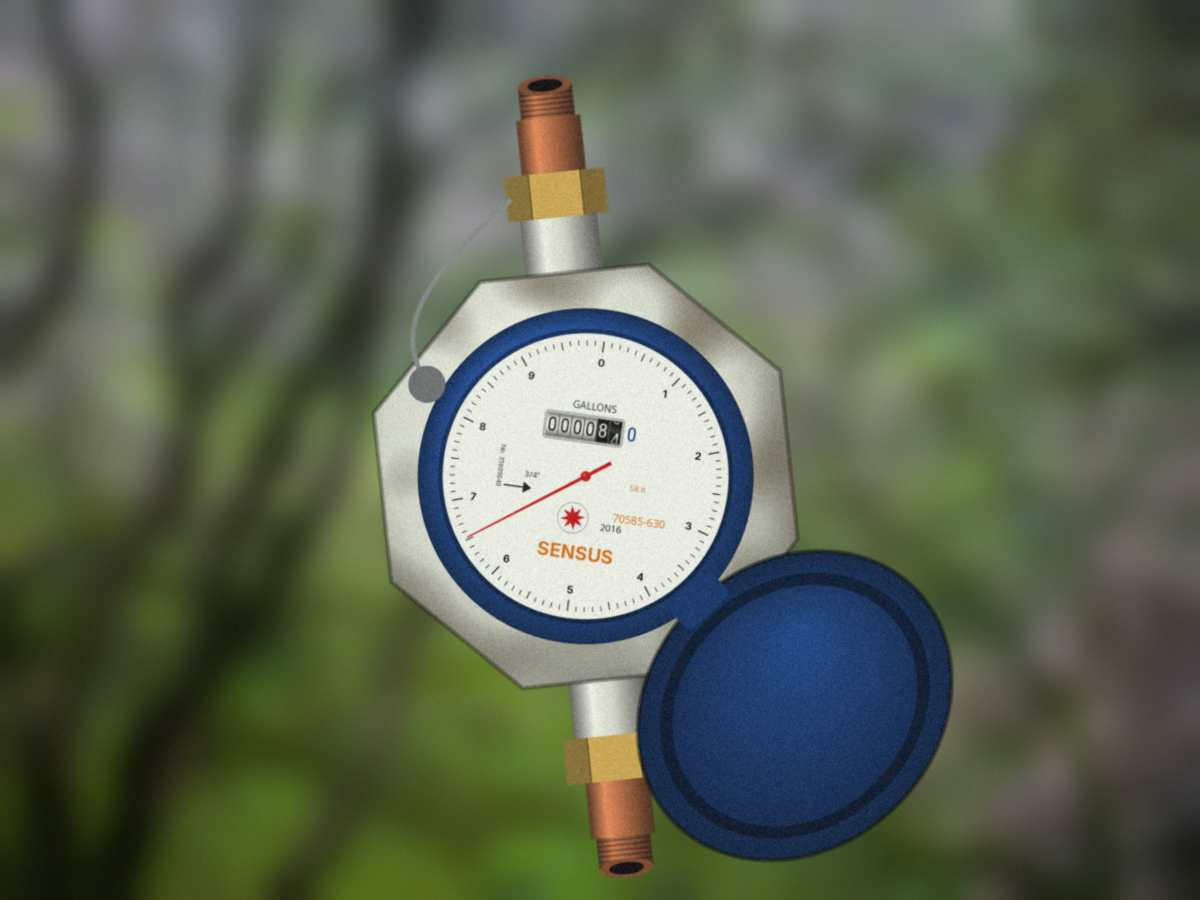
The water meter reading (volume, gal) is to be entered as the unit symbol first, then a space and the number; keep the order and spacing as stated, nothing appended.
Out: gal 836.5
